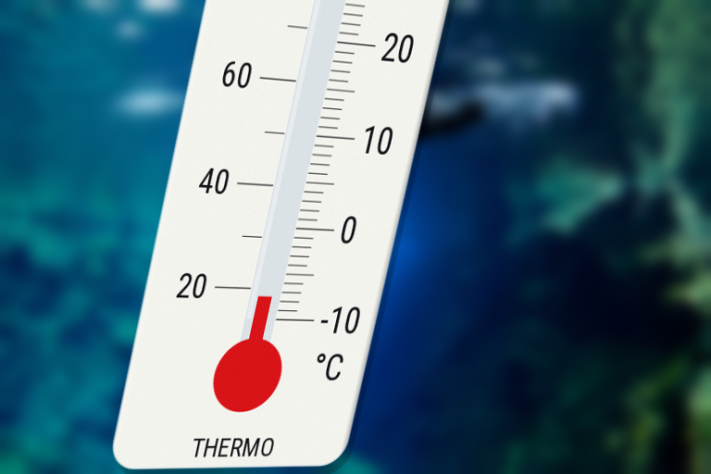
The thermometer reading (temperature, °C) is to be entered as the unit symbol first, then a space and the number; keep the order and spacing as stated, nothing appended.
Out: °C -7.5
